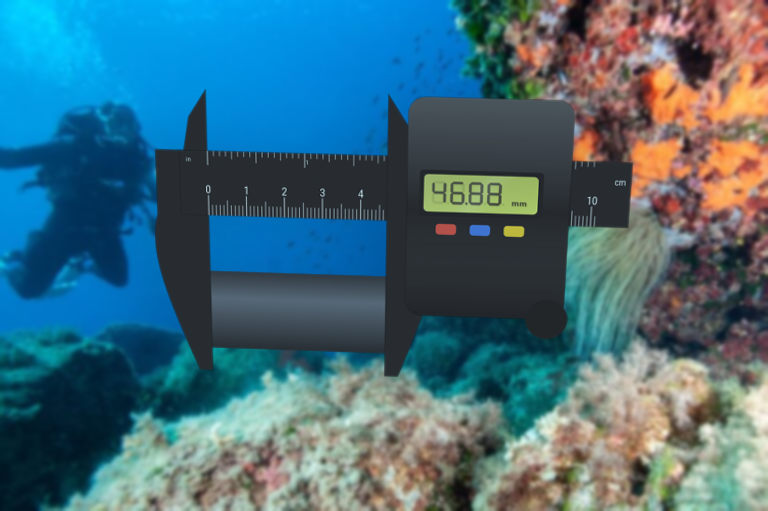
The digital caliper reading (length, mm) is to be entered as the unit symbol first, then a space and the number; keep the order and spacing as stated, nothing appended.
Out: mm 46.88
